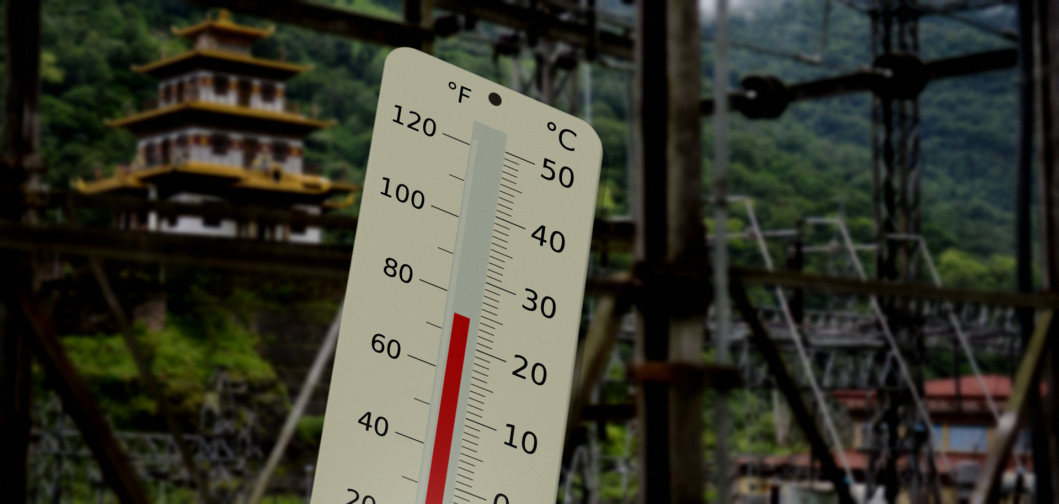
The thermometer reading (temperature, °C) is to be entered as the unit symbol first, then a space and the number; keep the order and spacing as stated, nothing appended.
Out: °C 24
